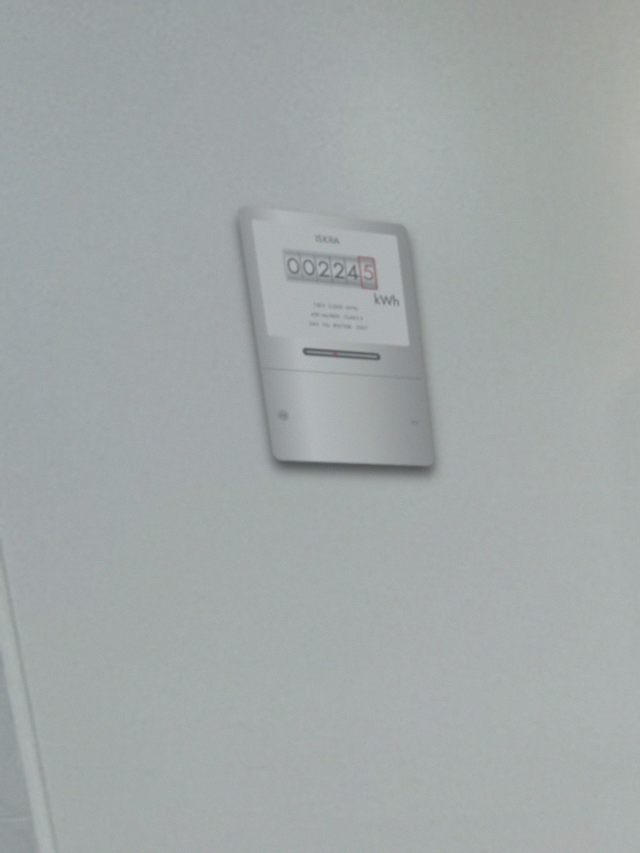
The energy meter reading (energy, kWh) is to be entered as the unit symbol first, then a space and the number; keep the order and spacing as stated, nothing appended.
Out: kWh 224.5
